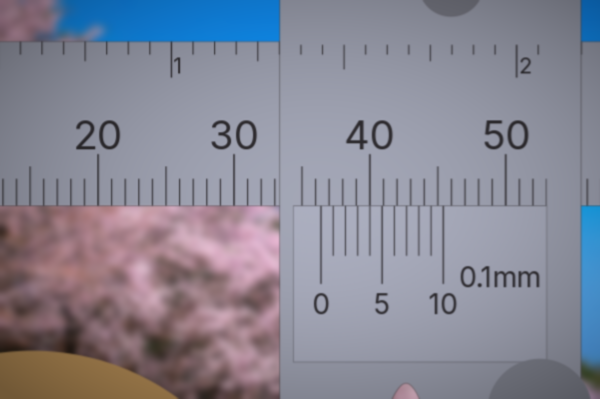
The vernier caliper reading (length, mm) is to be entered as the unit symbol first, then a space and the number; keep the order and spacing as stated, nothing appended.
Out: mm 36.4
